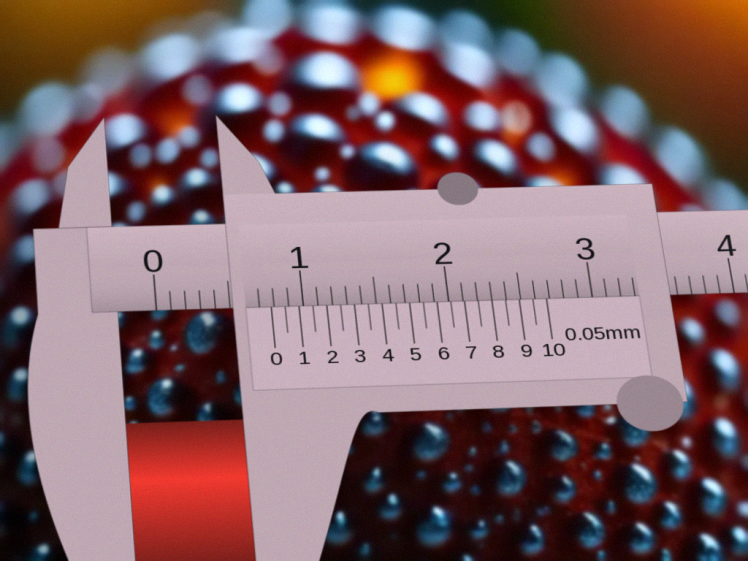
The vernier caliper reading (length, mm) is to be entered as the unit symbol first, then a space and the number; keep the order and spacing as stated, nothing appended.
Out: mm 7.8
